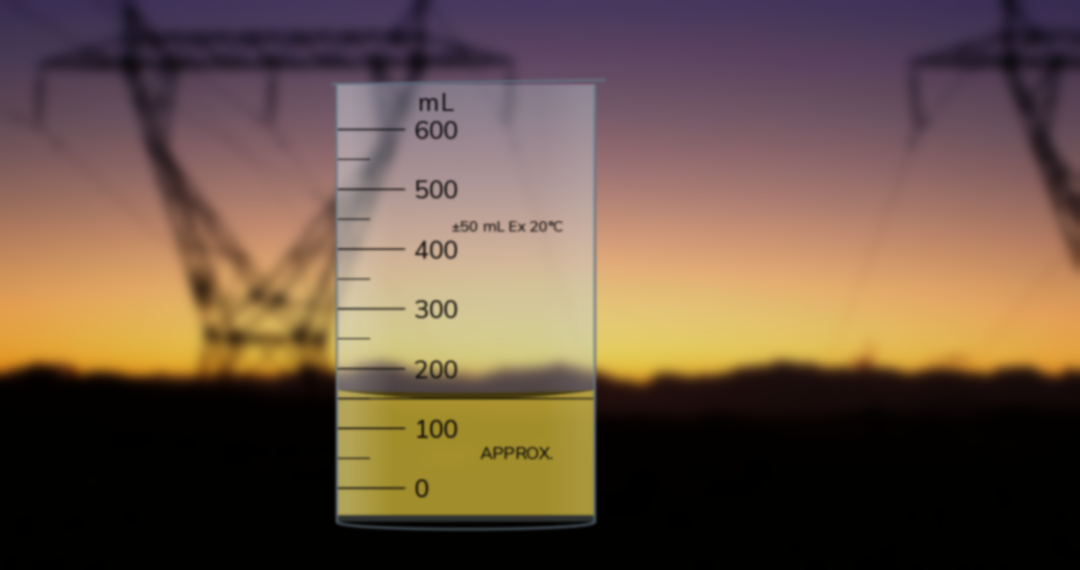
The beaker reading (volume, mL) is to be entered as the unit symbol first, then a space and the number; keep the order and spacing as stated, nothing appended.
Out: mL 150
